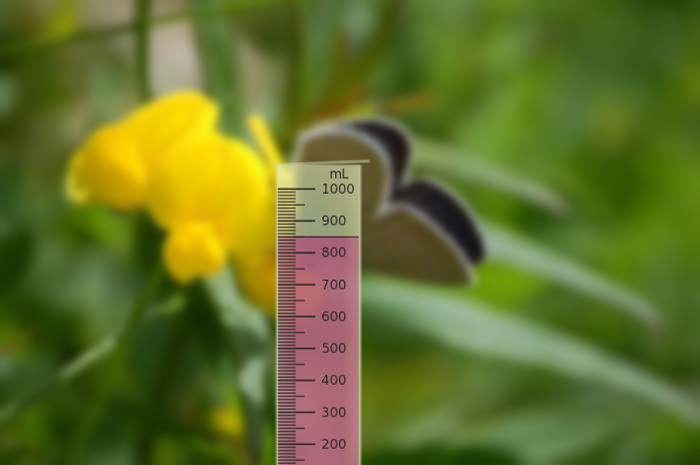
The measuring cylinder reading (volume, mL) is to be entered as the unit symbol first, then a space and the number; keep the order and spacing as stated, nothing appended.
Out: mL 850
